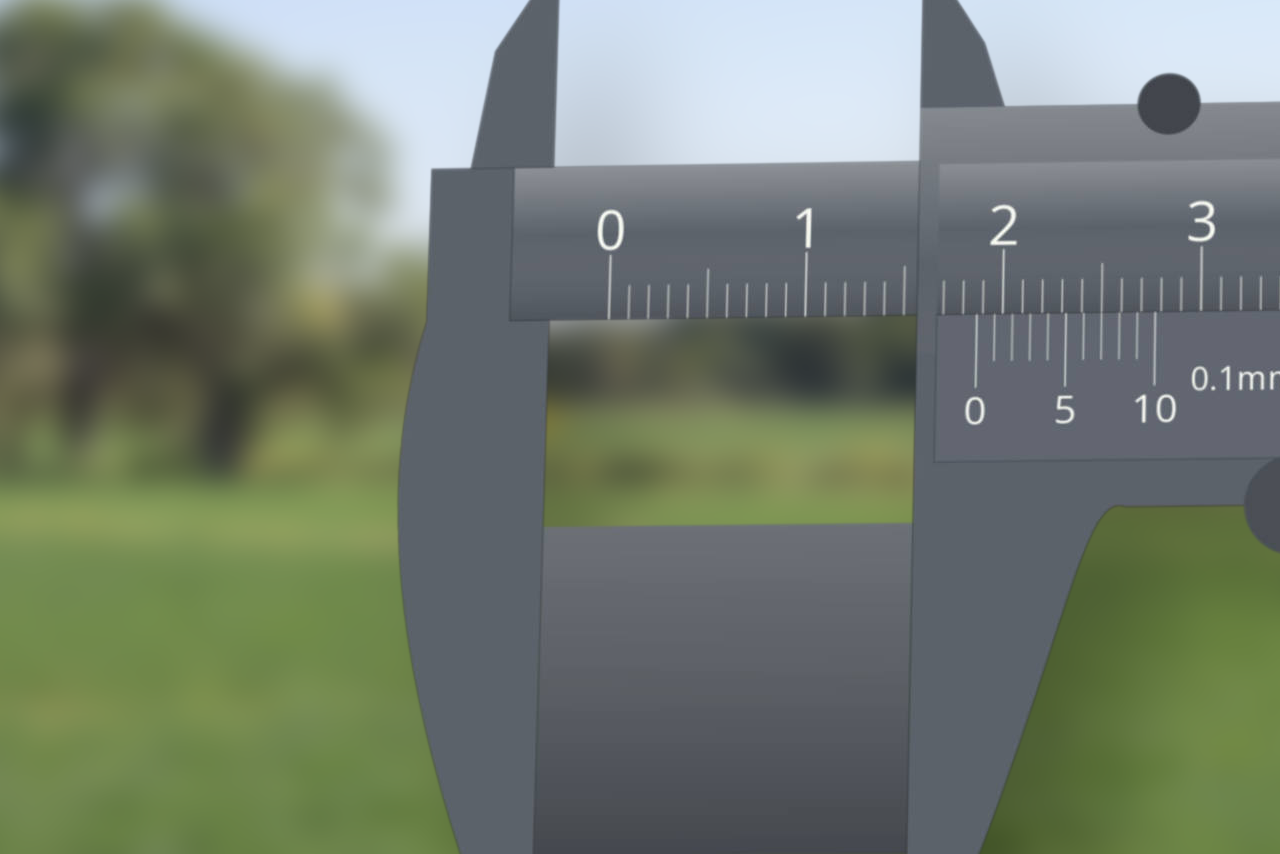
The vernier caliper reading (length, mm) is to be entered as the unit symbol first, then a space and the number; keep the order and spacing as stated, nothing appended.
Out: mm 18.7
